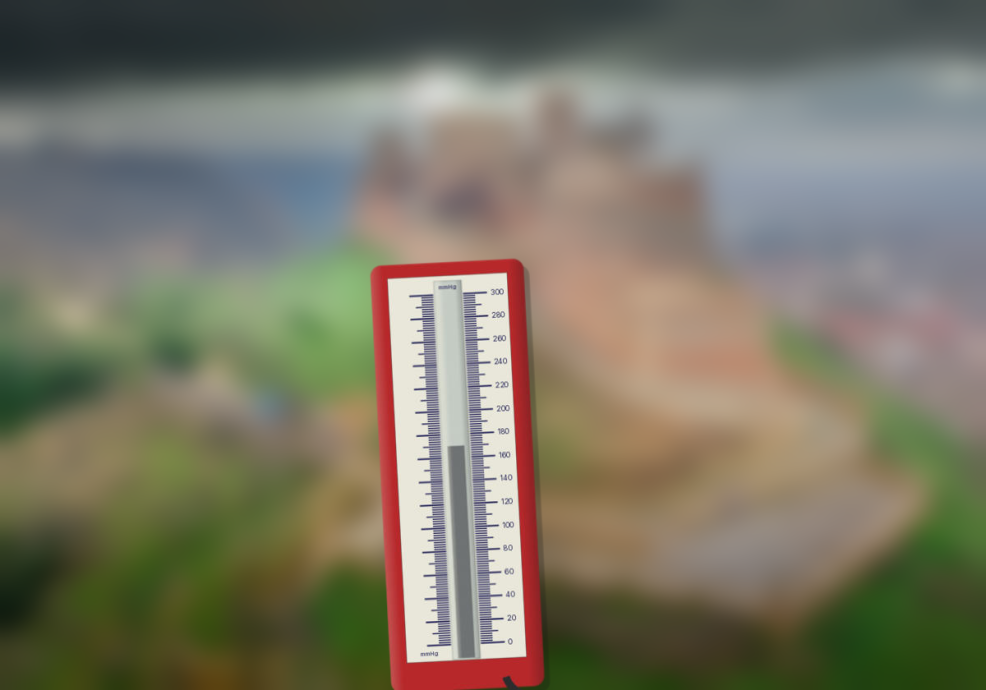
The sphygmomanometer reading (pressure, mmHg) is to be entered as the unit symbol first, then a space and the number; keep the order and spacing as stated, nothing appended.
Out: mmHg 170
